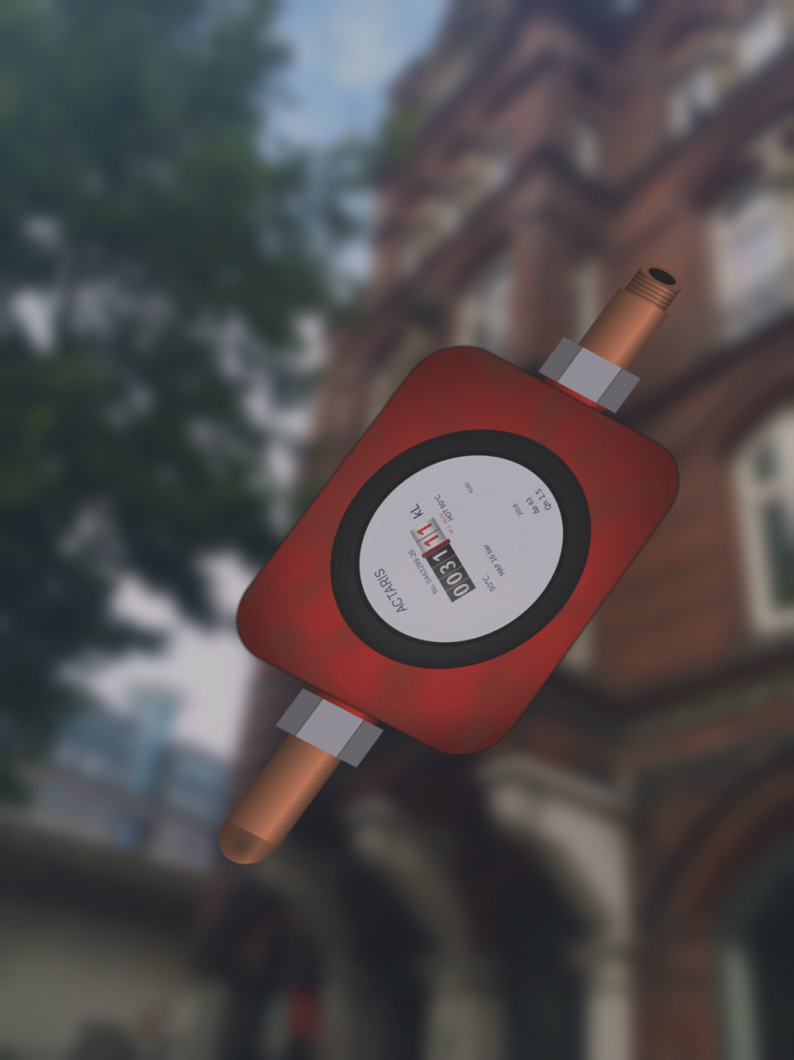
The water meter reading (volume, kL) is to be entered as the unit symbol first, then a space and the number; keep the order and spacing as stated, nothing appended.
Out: kL 31.11
